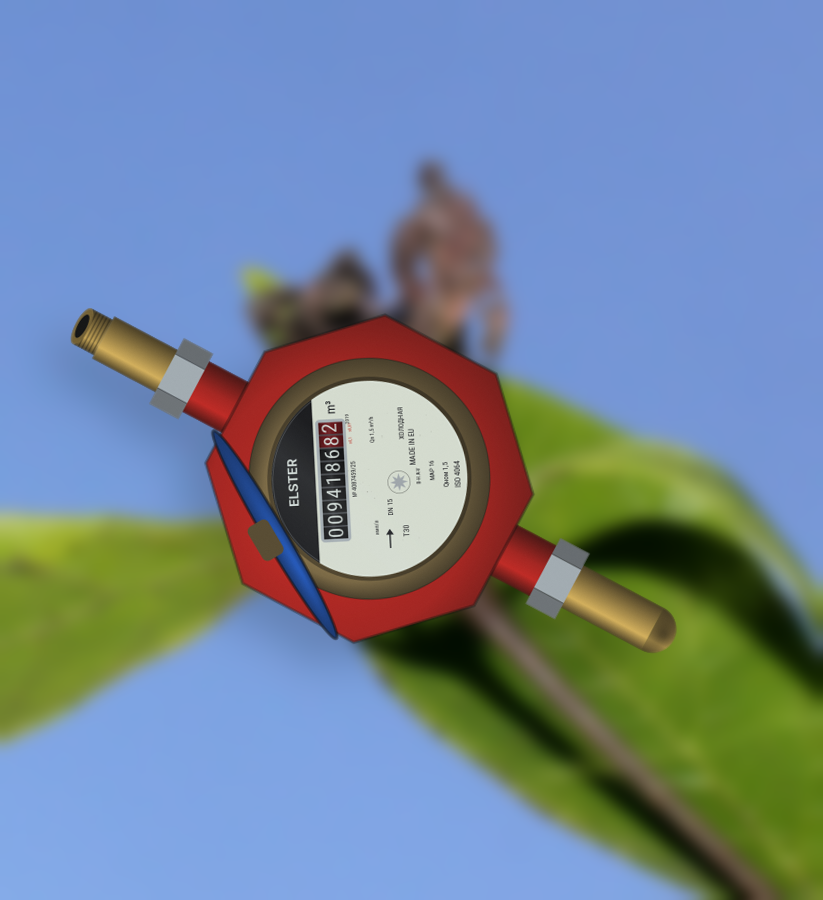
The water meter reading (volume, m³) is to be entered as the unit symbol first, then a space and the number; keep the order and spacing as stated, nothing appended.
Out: m³ 94186.82
